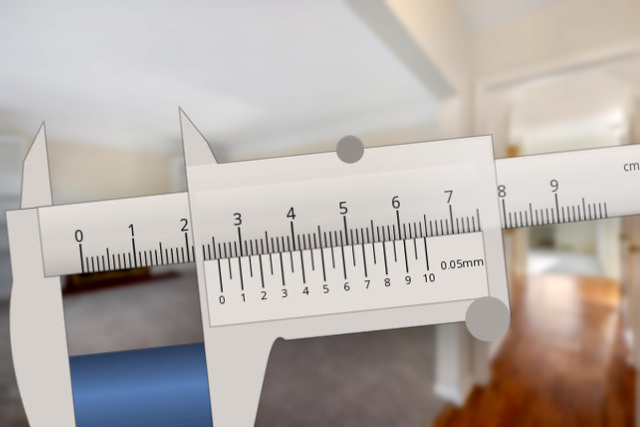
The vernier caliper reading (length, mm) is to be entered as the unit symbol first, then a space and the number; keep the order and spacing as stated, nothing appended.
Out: mm 25.6
